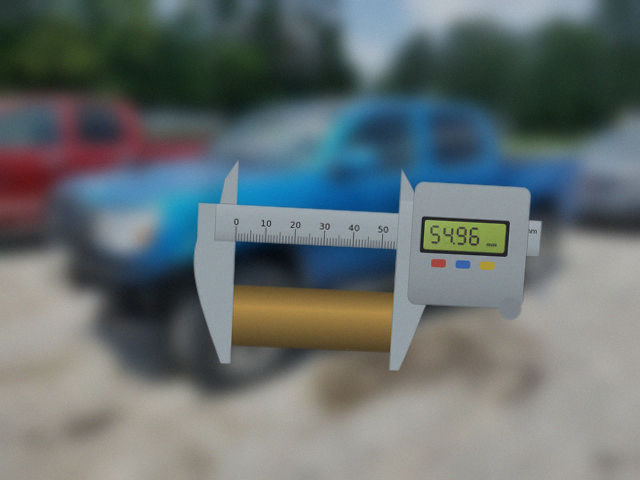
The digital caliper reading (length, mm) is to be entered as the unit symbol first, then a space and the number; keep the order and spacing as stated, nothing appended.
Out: mm 54.96
